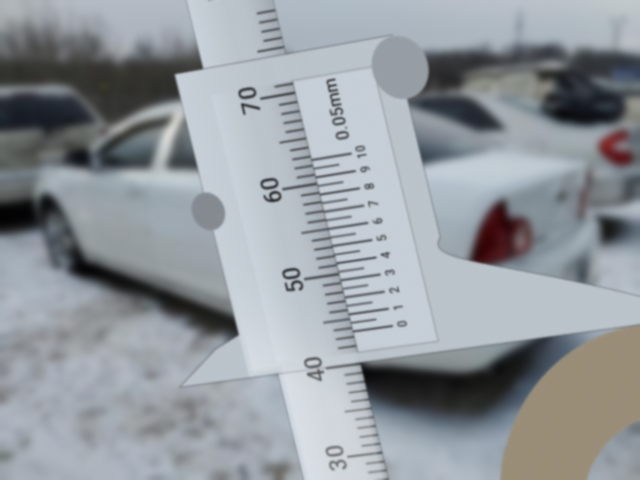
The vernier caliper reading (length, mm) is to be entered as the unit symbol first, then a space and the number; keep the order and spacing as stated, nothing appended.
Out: mm 43.6
